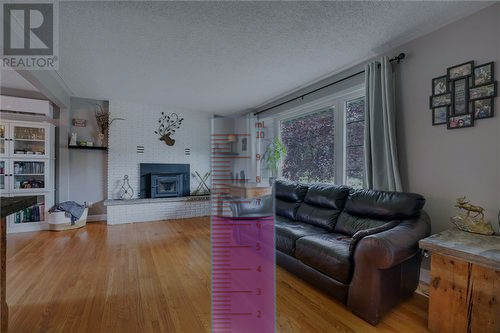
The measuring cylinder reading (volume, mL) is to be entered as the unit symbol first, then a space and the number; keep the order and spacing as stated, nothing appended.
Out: mL 6.2
